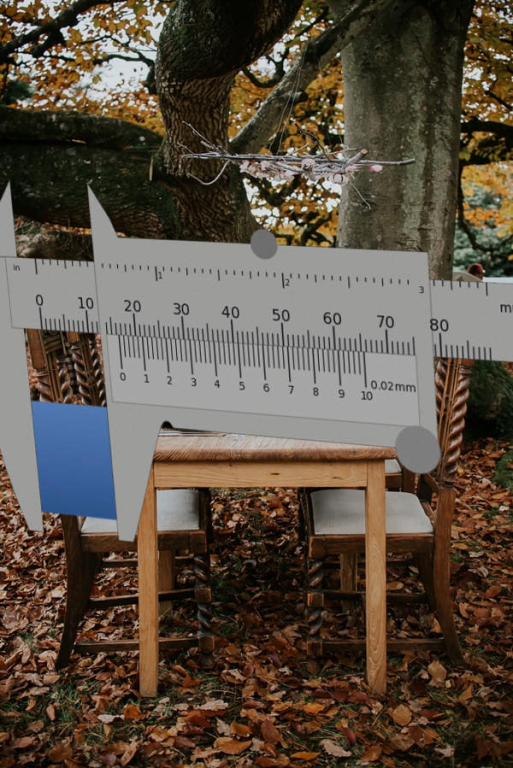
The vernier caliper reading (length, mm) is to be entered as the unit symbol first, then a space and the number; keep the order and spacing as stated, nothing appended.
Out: mm 16.5
